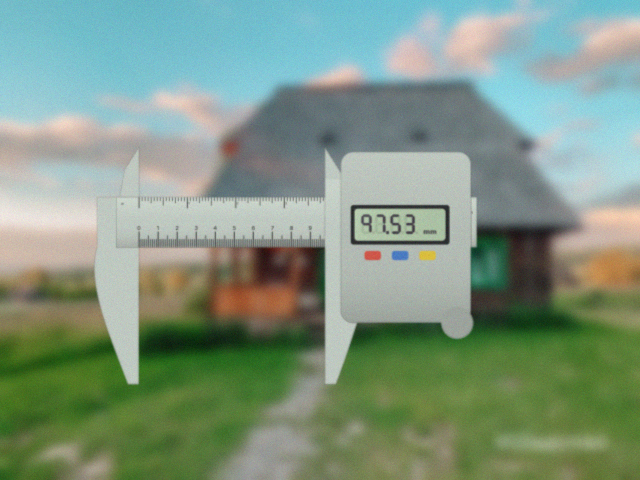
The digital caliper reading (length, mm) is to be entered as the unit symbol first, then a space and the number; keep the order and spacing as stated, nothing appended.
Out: mm 97.53
